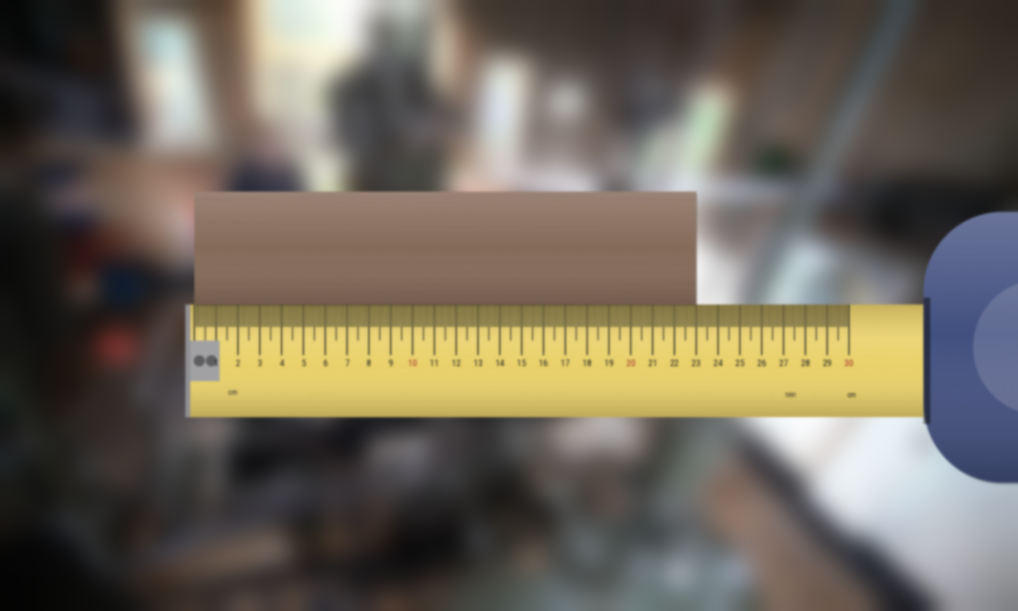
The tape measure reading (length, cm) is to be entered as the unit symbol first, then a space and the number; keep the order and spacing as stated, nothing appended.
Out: cm 23
